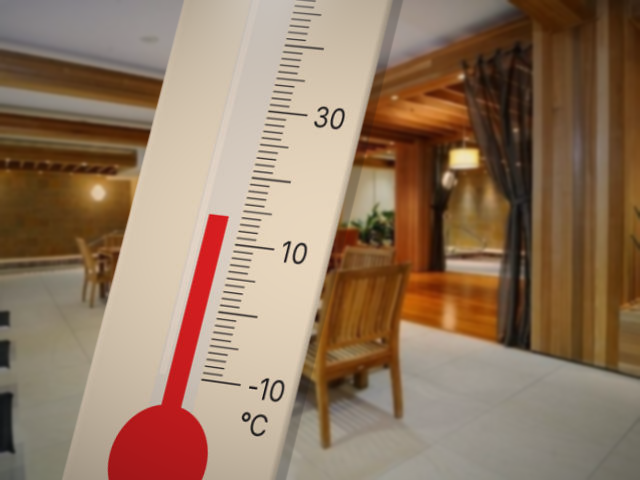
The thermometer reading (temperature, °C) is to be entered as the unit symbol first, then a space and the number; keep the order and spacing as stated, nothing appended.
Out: °C 14
